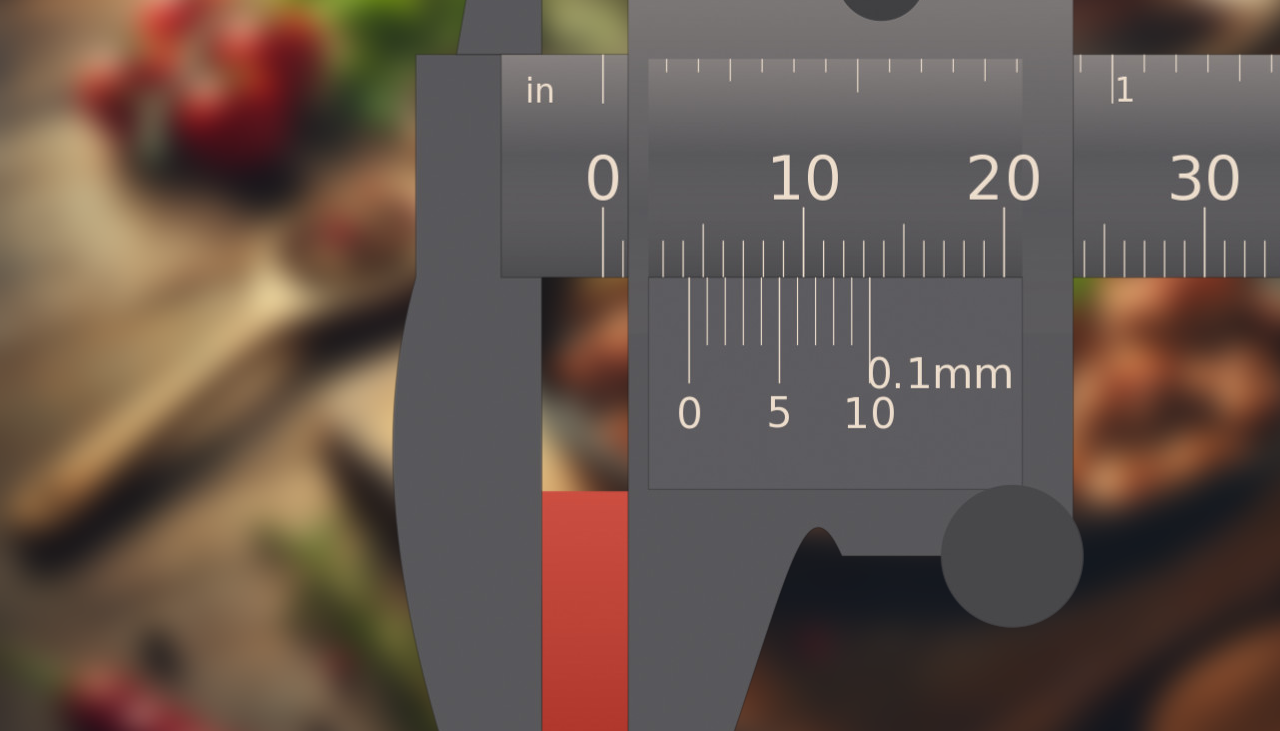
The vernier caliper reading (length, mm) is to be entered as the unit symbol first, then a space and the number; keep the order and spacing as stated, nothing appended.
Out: mm 4.3
